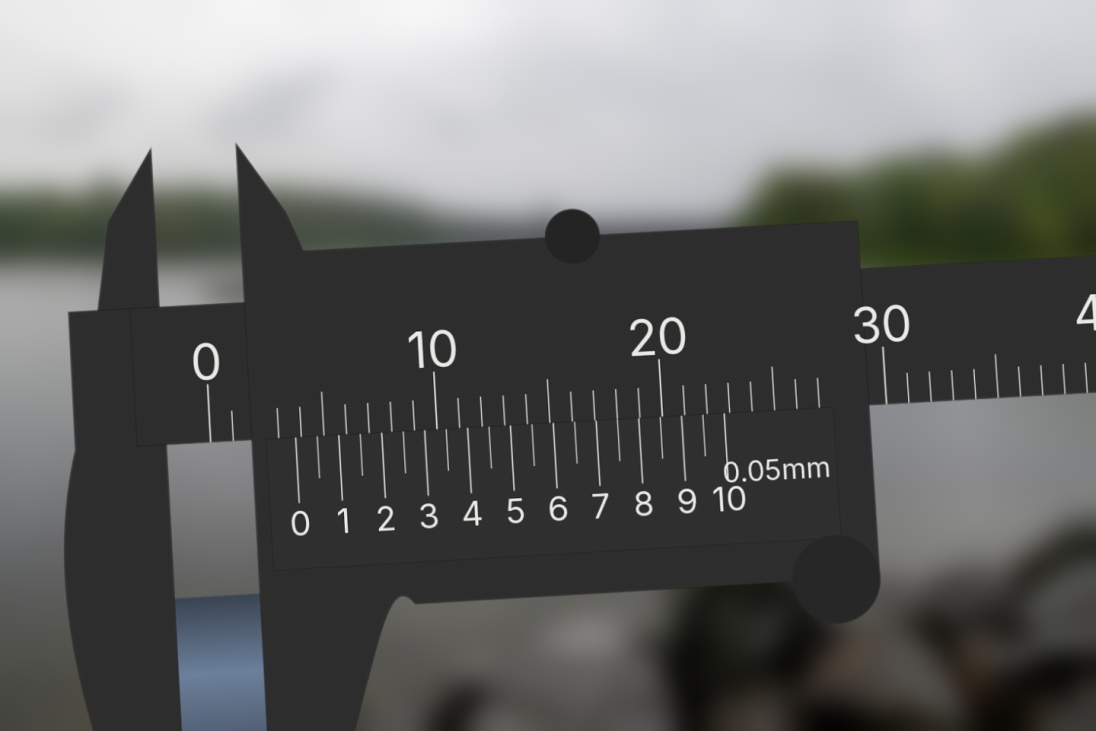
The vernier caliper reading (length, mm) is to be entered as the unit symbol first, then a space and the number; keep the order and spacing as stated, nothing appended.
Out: mm 3.75
